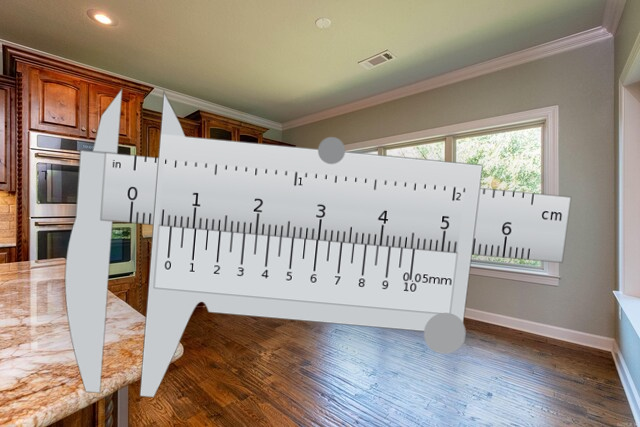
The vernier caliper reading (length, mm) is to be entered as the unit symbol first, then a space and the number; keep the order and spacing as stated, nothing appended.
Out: mm 6.4
